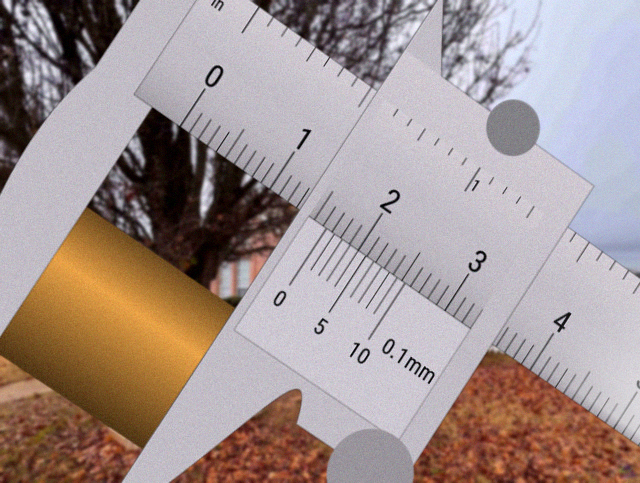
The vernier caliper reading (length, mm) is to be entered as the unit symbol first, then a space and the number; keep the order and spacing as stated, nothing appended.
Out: mm 16.4
